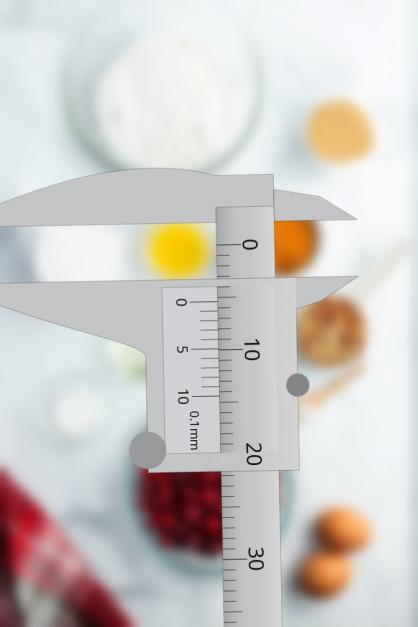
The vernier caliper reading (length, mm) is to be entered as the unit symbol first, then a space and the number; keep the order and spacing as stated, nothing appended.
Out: mm 5.4
